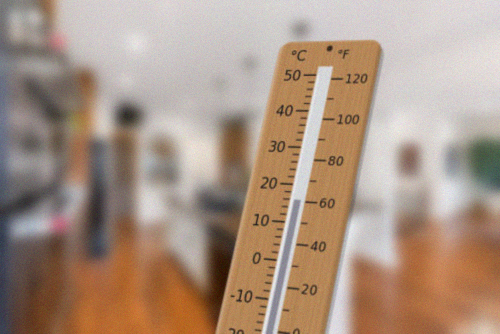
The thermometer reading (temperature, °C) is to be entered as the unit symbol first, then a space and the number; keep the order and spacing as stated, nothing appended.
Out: °C 16
